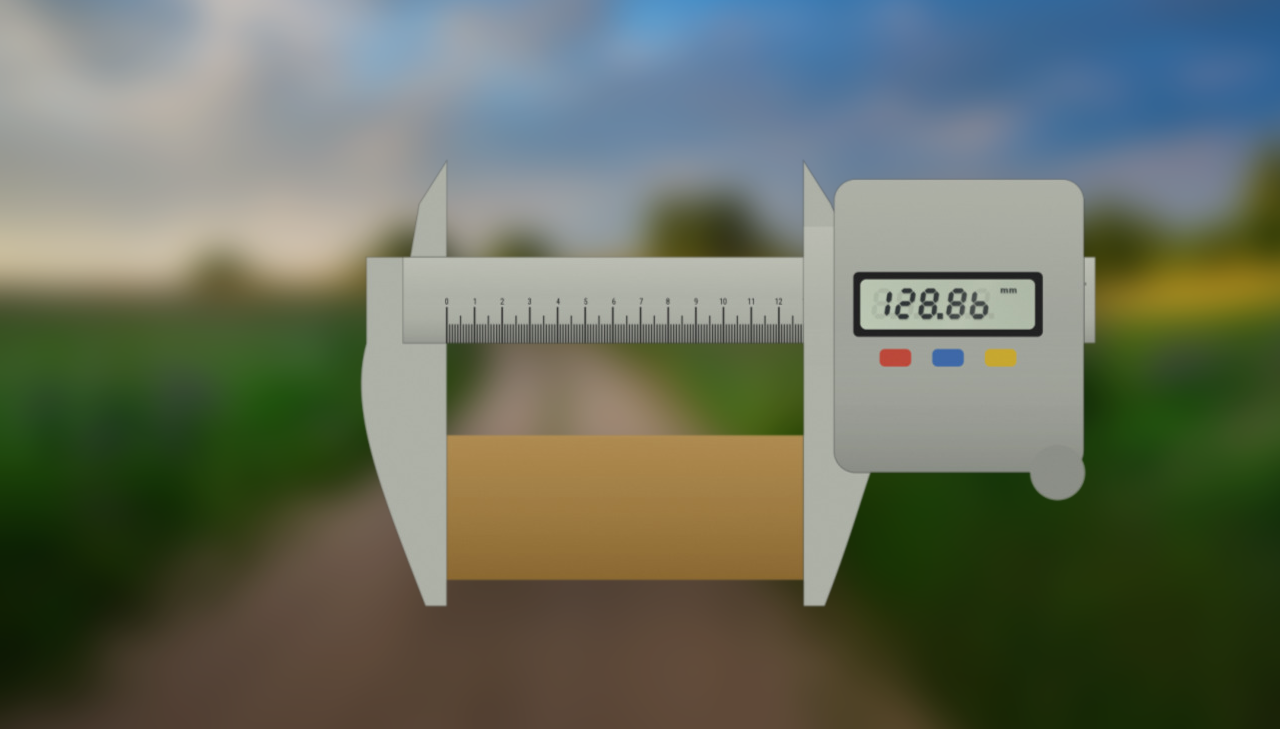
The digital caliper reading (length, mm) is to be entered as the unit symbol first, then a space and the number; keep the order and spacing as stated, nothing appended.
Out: mm 128.86
